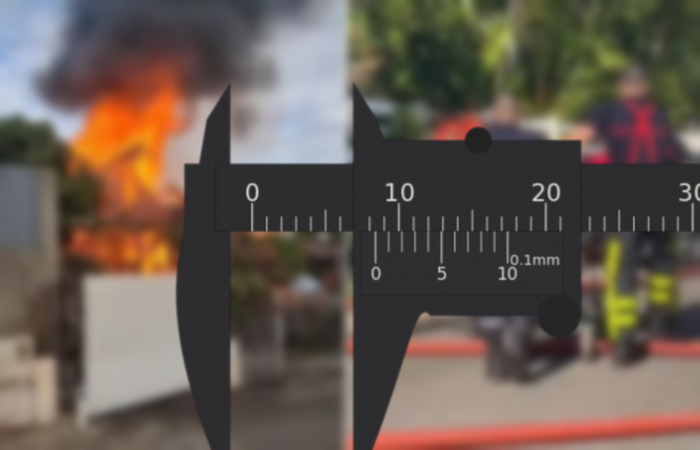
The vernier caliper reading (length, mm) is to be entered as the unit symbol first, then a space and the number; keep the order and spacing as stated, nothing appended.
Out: mm 8.4
